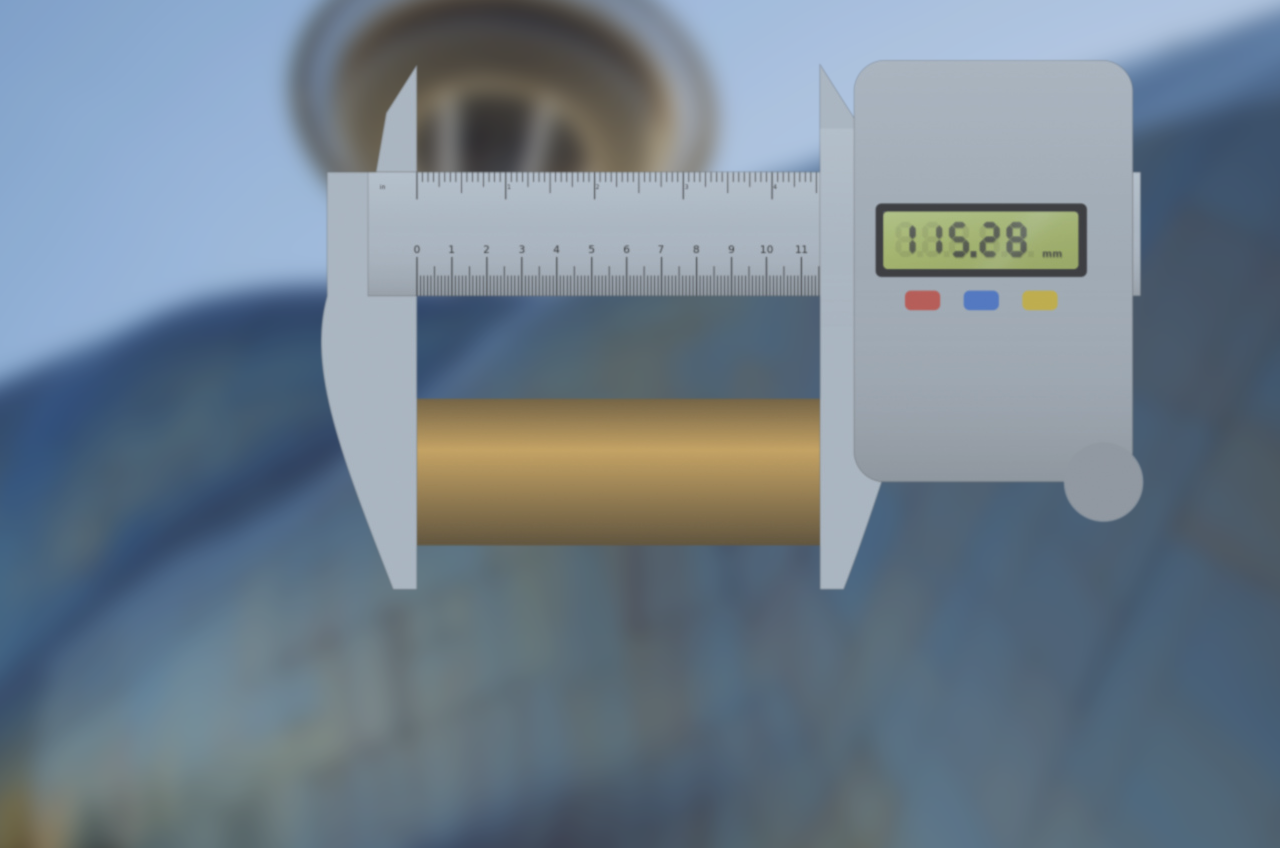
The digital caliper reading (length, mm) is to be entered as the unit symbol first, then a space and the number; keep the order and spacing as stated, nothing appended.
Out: mm 115.28
